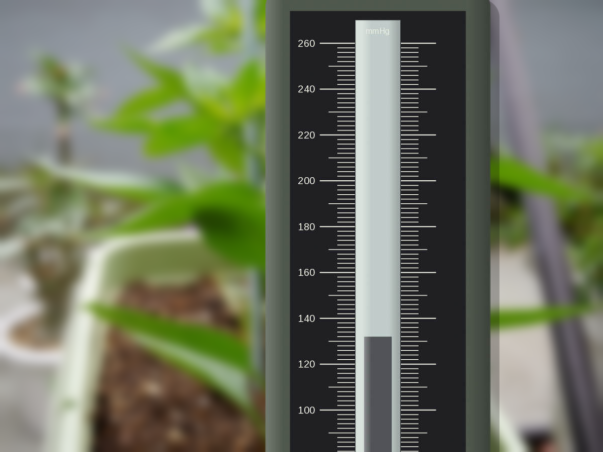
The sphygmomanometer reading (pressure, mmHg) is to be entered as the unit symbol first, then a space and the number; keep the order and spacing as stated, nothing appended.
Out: mmHg 132
